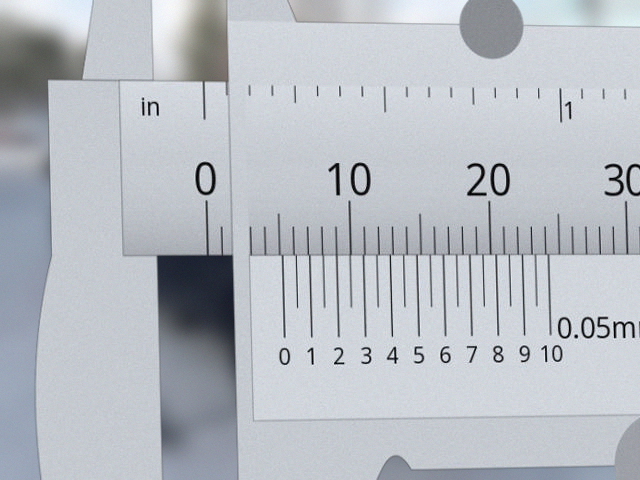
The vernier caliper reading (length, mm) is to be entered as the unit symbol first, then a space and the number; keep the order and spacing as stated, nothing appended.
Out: mm 5.2
